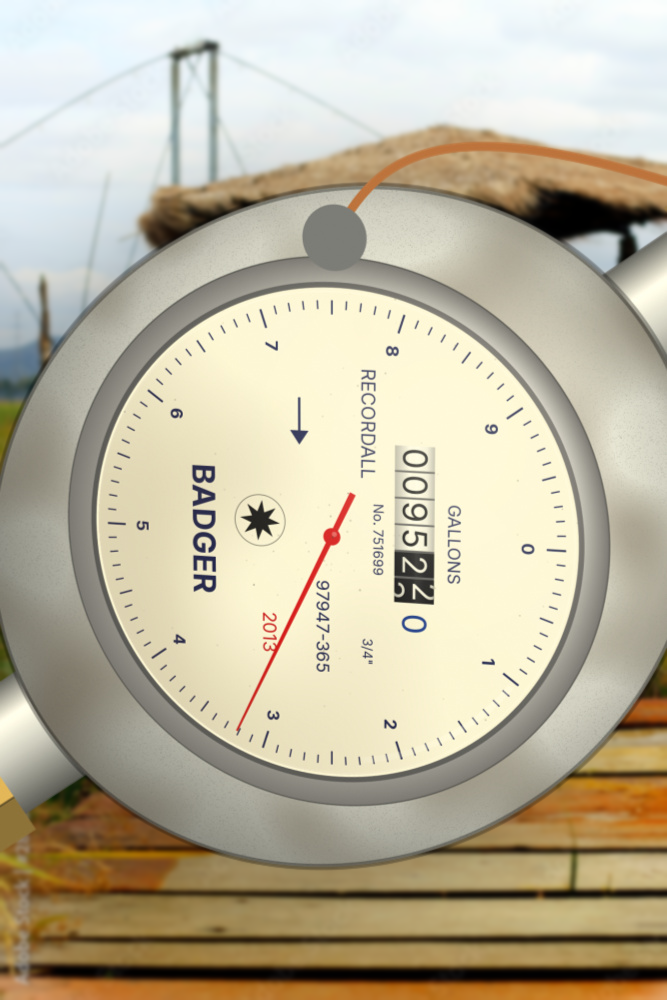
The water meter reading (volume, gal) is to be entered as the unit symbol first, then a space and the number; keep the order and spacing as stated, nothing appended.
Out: gal 95223.2
